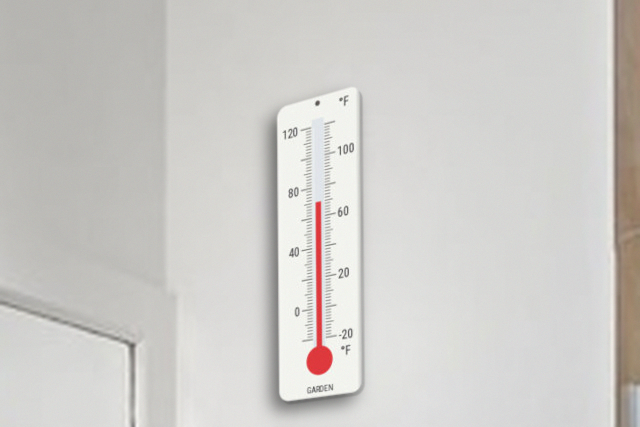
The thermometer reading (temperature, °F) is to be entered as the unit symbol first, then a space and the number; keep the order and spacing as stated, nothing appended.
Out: °F 70
